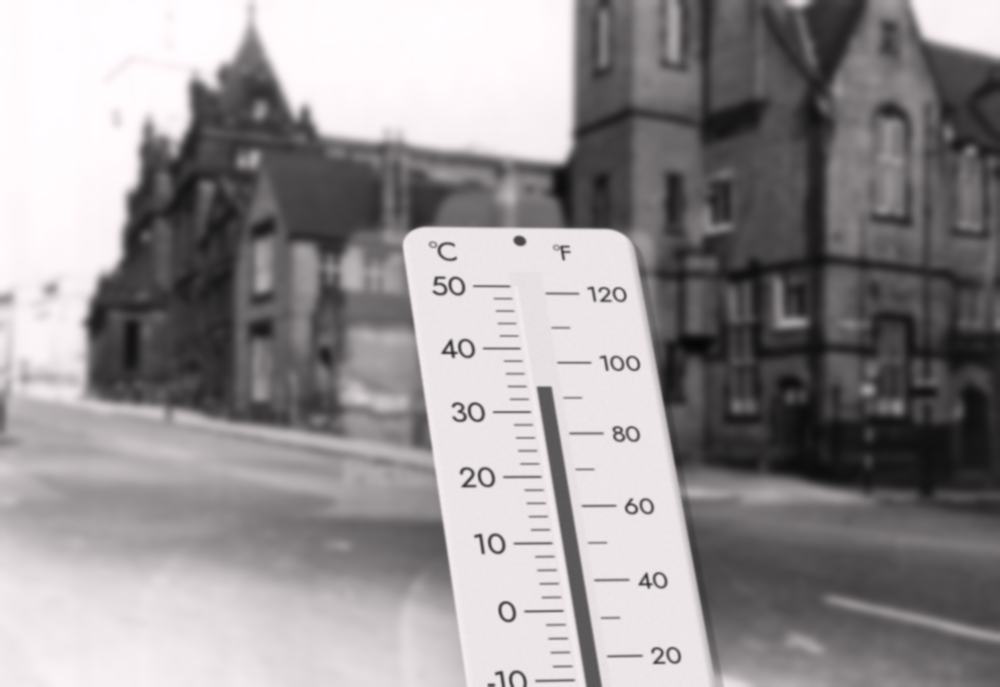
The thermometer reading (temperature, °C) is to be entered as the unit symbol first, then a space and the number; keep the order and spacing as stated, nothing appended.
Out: °C 34
